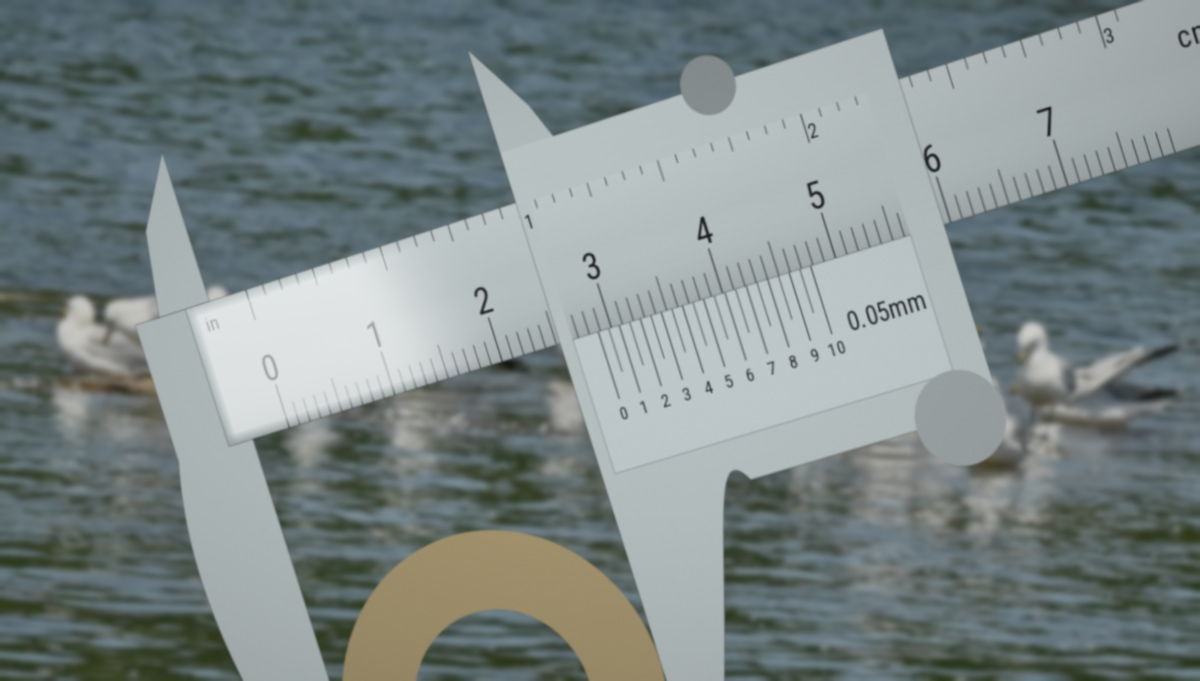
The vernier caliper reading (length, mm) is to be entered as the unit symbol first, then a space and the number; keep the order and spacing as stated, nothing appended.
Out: mm 28.8
